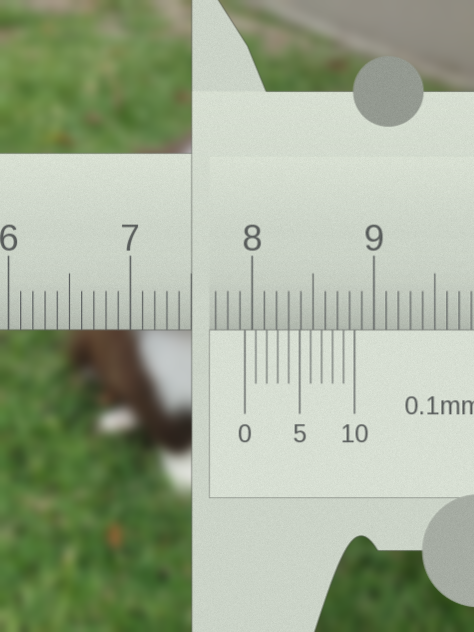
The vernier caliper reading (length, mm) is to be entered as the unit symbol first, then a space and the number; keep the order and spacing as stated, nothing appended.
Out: mm 79.4
